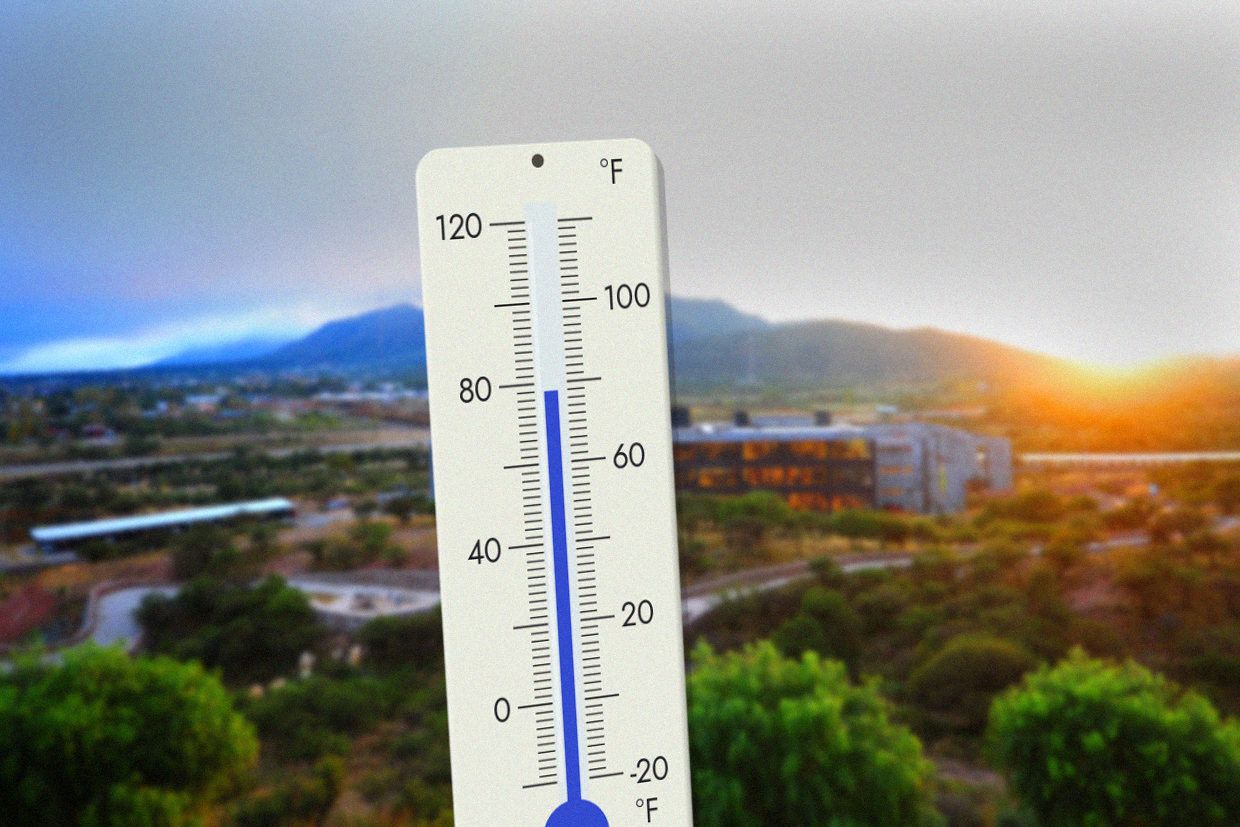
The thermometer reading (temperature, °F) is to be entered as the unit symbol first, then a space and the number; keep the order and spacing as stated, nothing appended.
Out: °F 78
